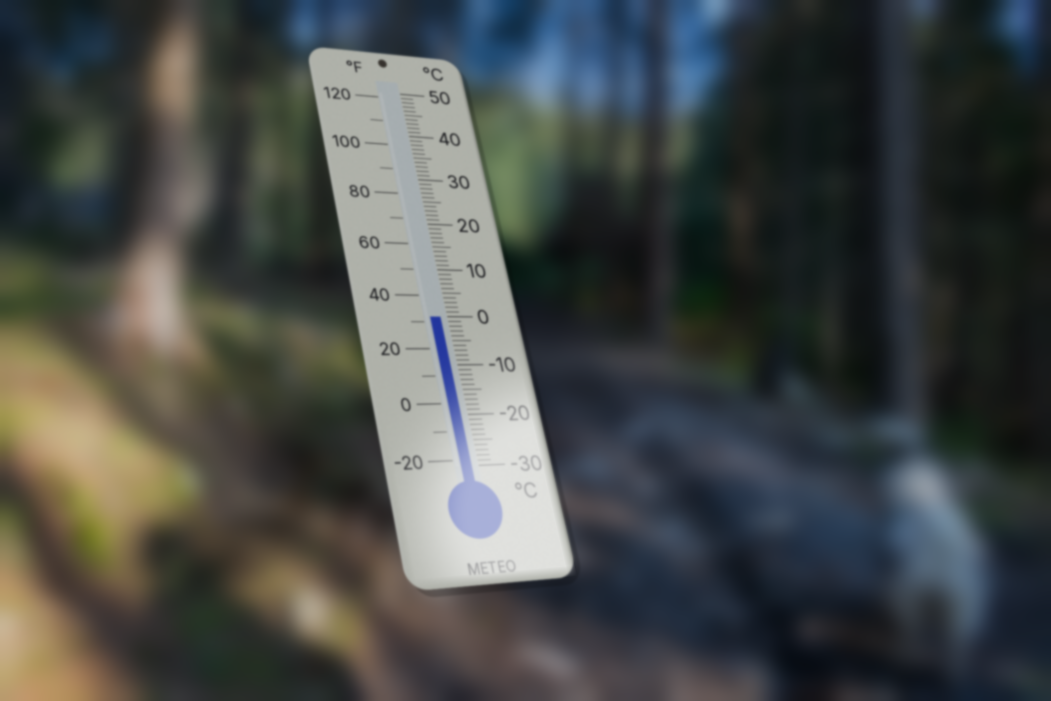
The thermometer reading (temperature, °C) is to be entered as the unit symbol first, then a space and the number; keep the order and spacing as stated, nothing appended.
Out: °C 0
